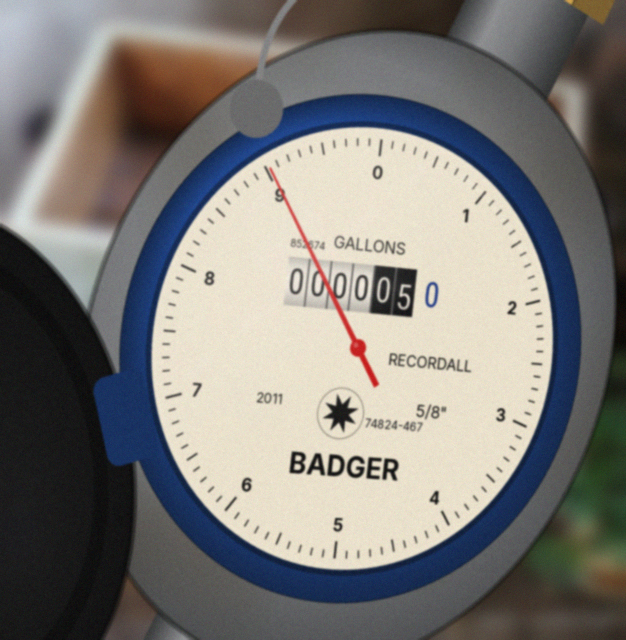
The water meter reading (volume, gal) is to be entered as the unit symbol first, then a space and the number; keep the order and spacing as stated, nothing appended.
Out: gal 49.0
